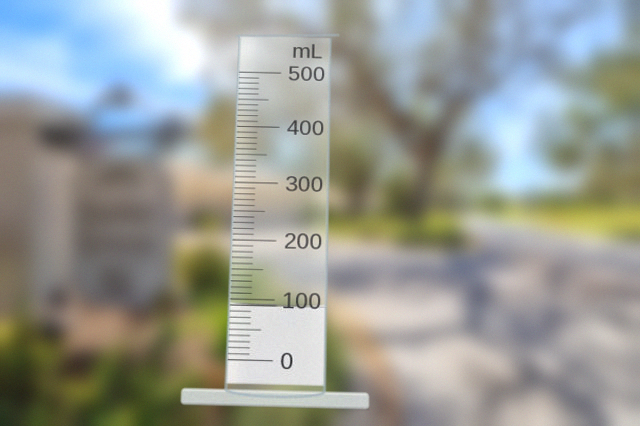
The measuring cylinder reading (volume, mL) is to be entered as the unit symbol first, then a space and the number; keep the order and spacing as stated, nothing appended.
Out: mL 90
